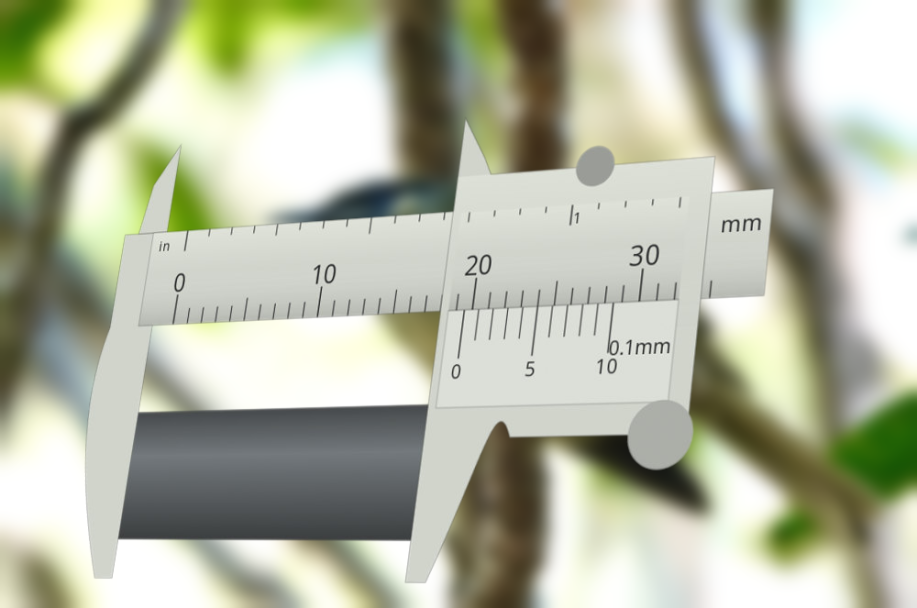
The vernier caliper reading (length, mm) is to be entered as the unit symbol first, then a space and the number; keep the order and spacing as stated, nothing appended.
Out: mm 19.5
